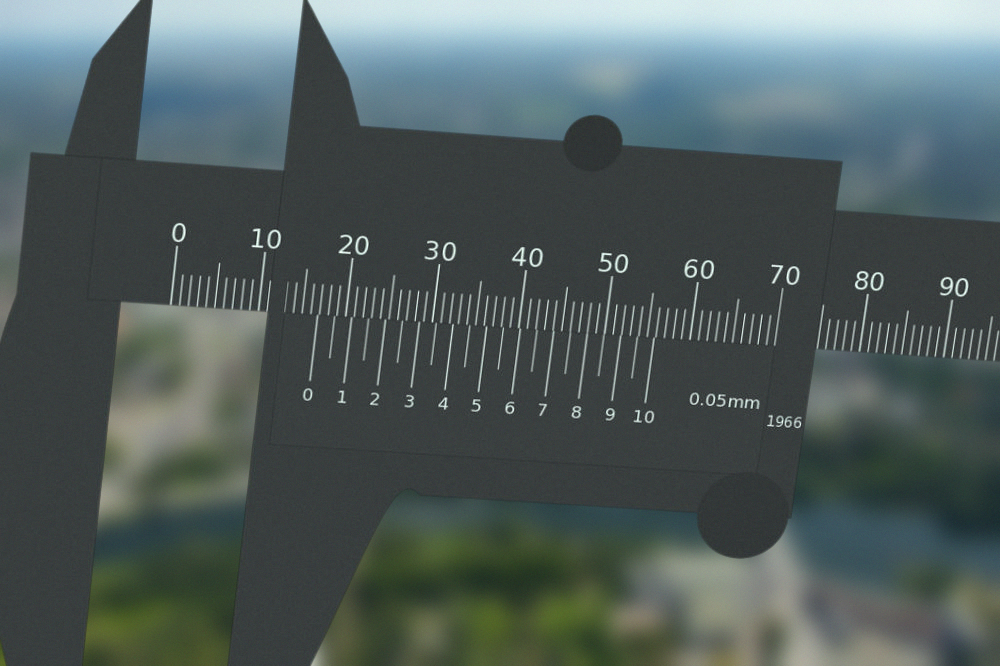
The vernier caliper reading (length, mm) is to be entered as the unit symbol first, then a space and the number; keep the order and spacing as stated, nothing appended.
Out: mm 16.8
